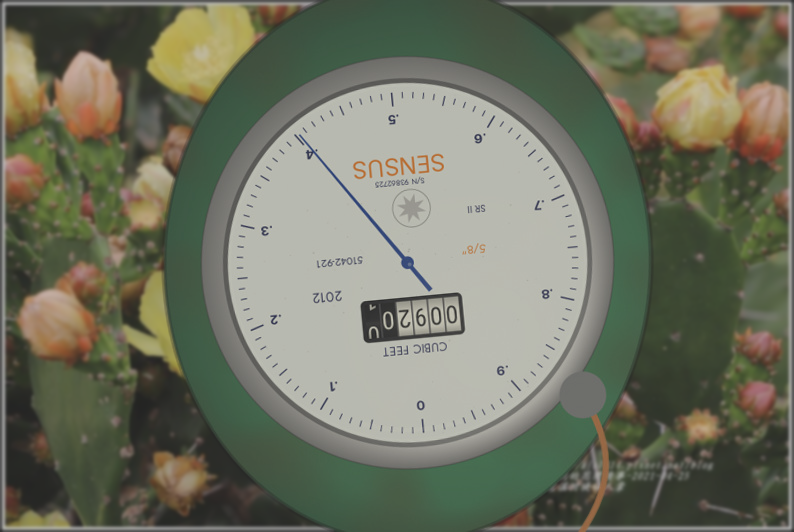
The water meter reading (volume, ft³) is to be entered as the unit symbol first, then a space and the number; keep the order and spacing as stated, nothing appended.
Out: ft³ 9200.40
